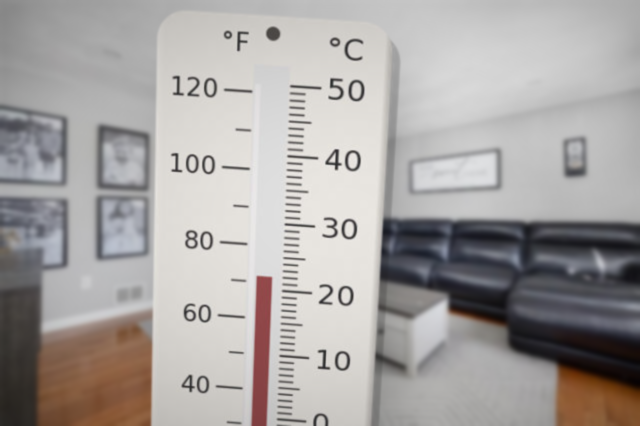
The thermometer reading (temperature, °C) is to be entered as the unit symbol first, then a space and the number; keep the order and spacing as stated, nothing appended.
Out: °C 22
